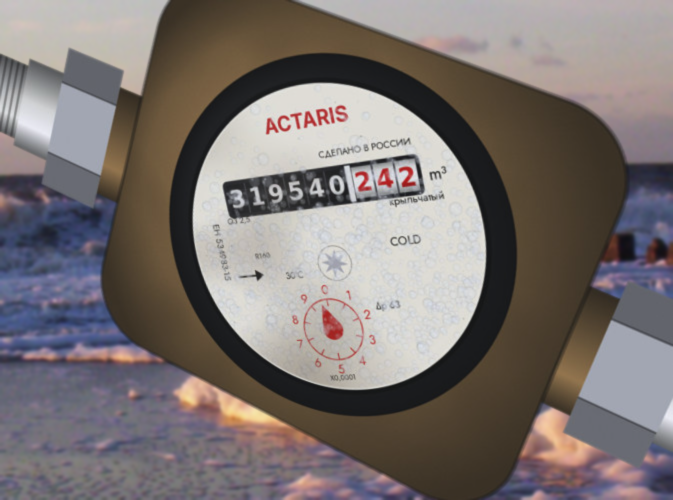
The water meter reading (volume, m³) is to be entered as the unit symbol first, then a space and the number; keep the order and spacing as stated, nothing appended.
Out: m³ 319540.2419
